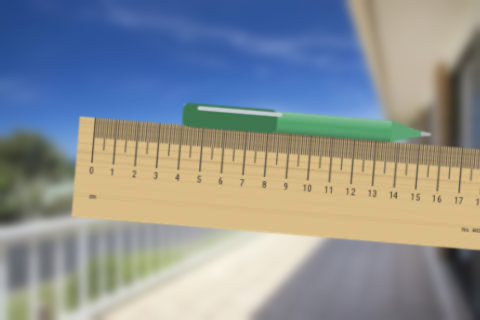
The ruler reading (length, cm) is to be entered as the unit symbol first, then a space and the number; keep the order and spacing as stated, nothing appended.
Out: cm 11.5
